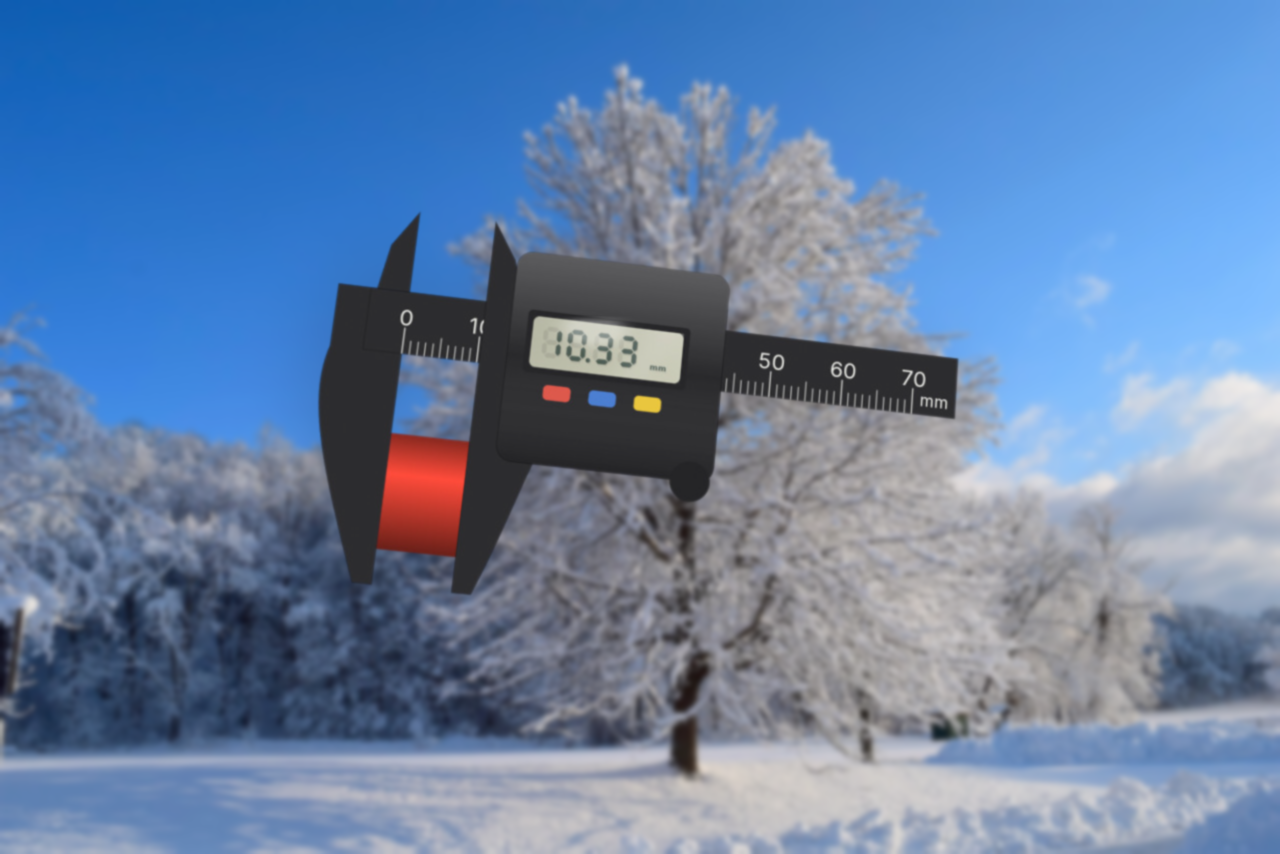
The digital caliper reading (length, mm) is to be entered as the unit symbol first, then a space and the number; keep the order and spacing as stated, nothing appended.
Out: mm 10.33
